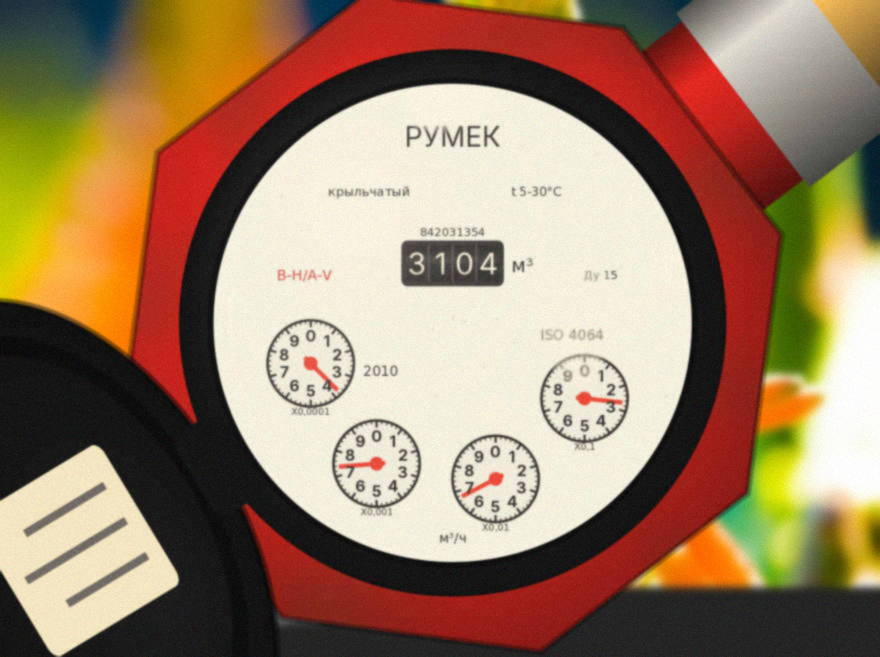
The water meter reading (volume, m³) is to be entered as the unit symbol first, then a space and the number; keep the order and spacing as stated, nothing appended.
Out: m³ 3104.2673
